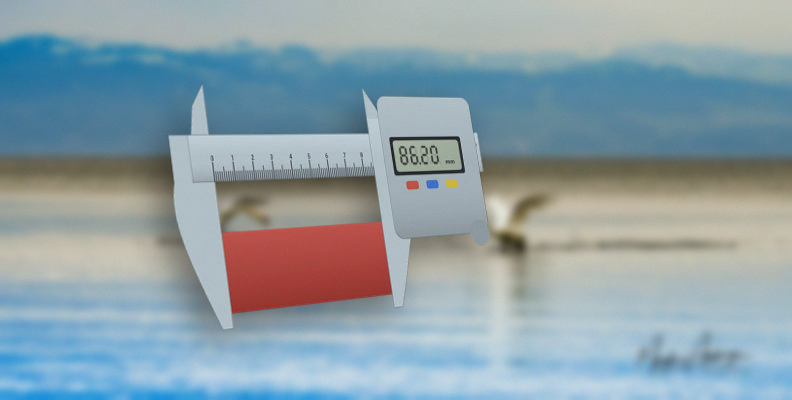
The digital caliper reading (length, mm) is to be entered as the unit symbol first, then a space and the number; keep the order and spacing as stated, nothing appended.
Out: mm 86.20
